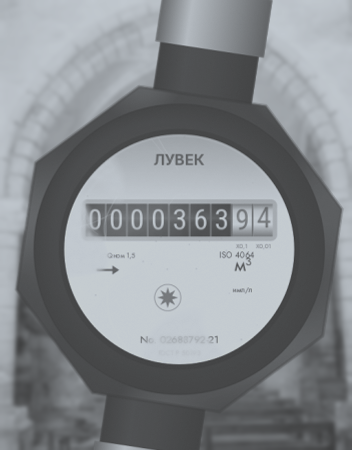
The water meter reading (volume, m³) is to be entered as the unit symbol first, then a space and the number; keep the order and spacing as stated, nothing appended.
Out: m³ 363.94
